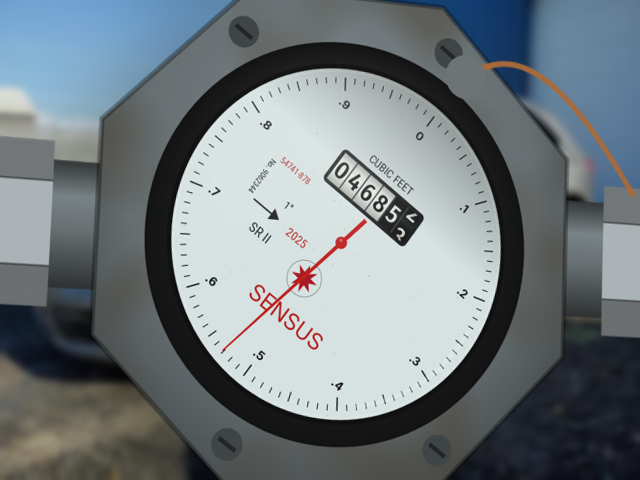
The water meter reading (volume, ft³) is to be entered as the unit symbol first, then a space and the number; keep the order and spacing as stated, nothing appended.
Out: ft³ 46852.53
